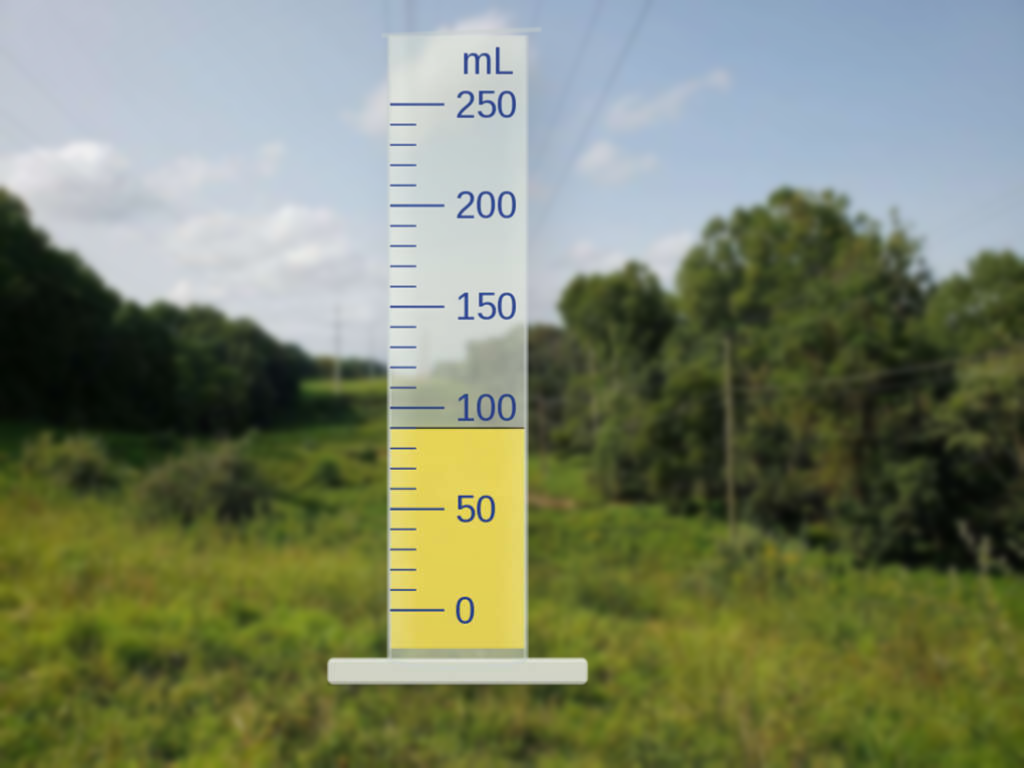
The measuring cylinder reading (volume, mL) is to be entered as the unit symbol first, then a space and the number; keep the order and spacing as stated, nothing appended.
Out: mL 90
